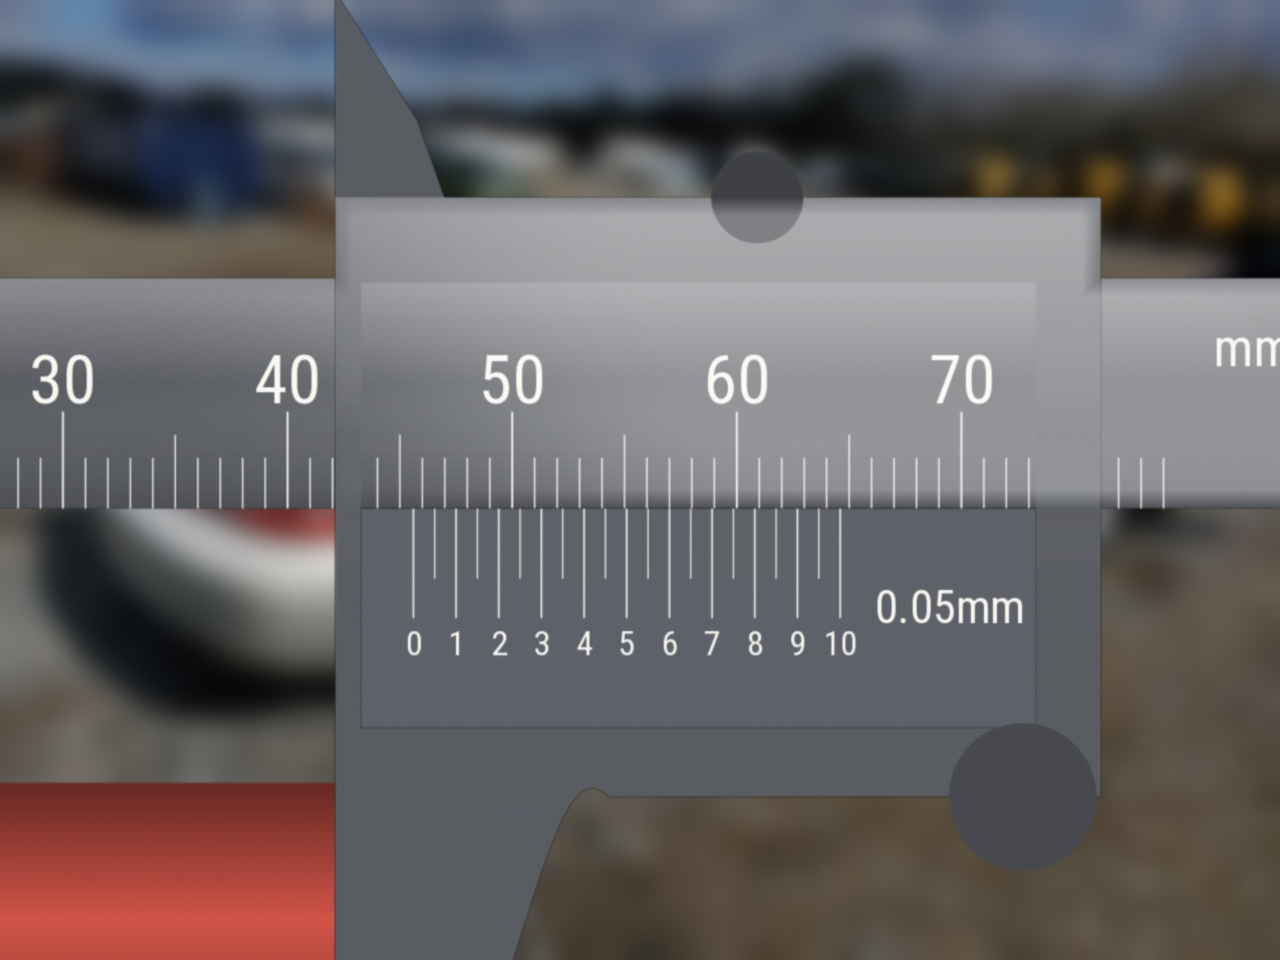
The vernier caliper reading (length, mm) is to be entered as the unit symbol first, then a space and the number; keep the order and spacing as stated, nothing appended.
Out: mm 45.6
